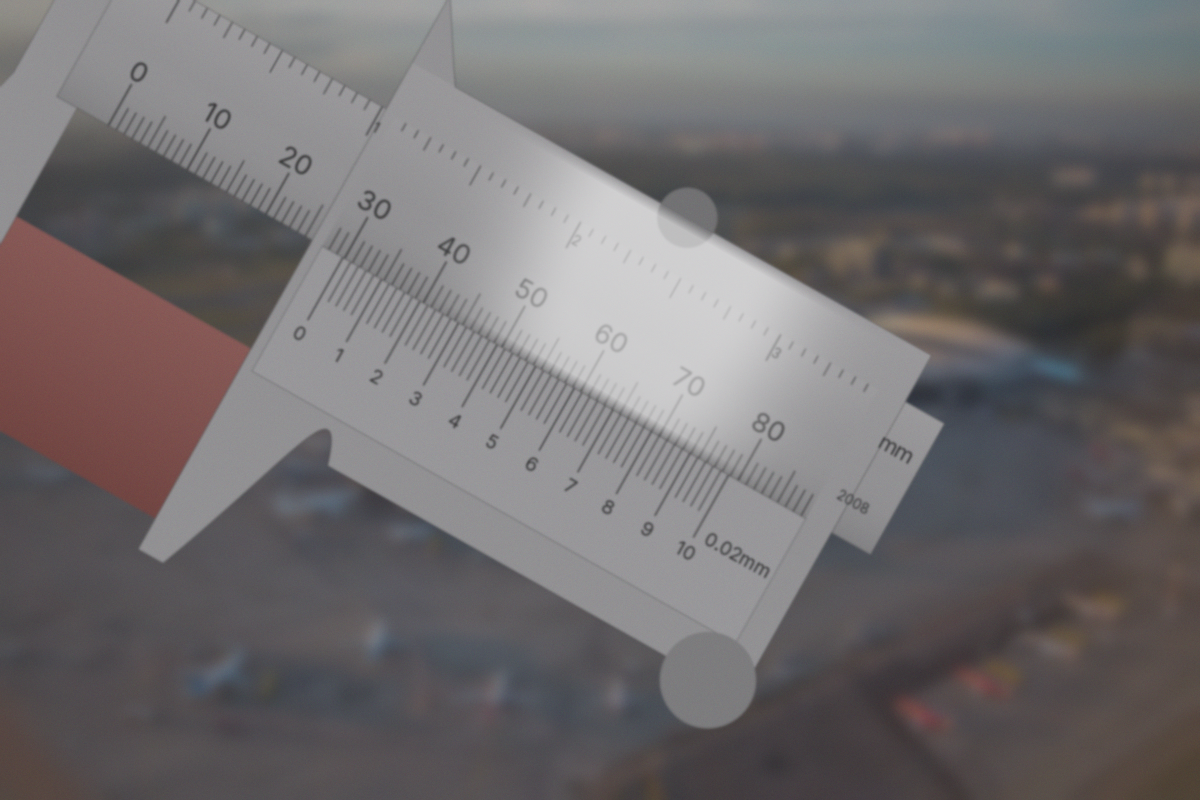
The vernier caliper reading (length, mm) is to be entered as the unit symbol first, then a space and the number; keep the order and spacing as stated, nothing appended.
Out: mm 29.8
